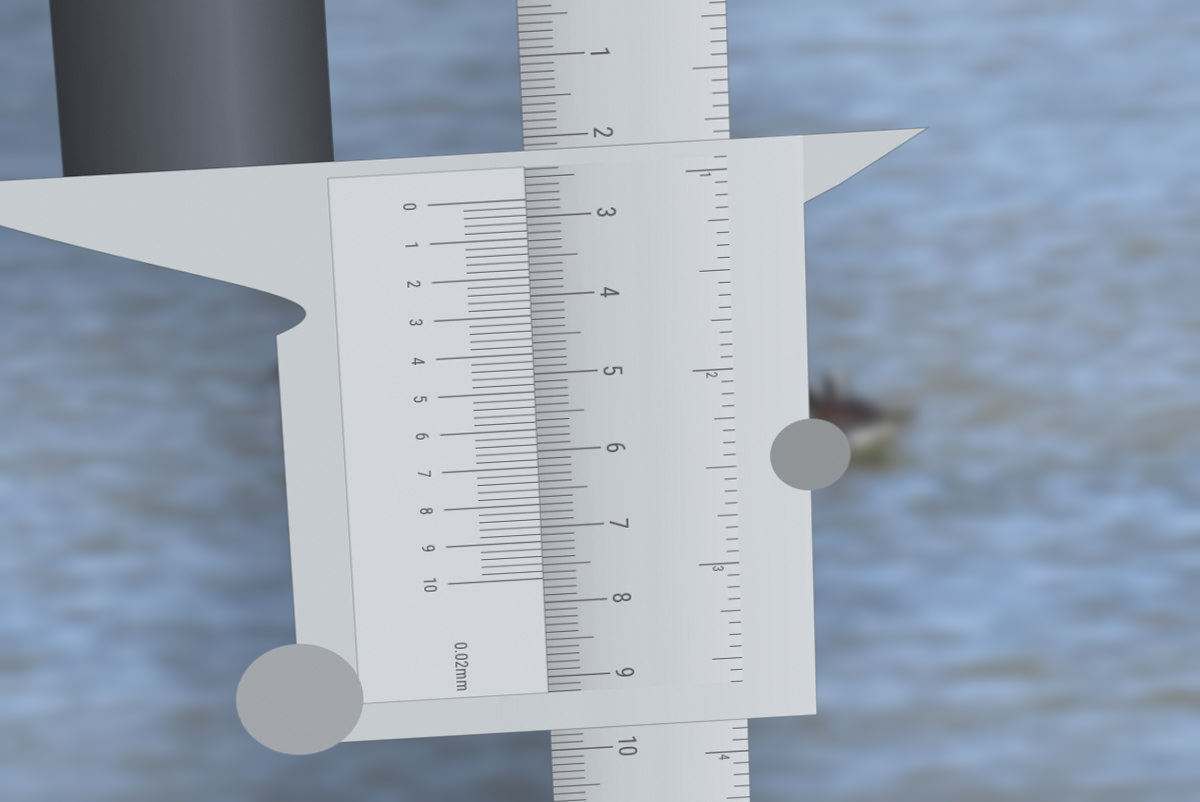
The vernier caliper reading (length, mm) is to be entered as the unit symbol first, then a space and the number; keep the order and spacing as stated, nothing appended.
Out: mm 27.8
